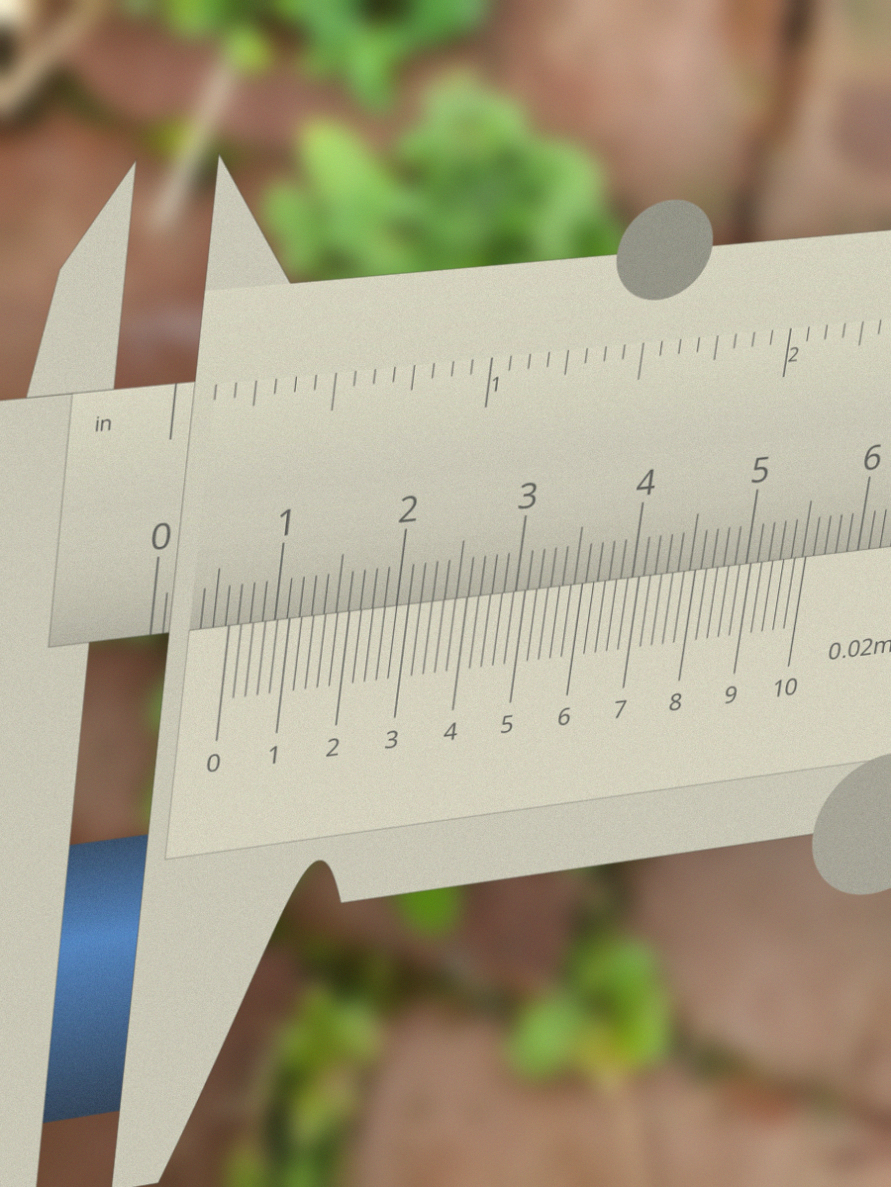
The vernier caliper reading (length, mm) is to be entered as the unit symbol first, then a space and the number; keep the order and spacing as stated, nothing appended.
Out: mm 6.3
